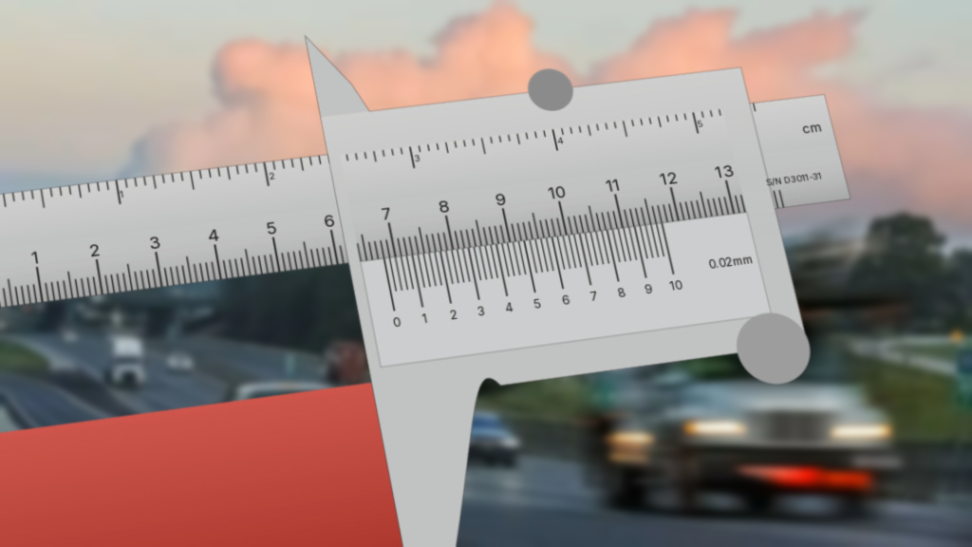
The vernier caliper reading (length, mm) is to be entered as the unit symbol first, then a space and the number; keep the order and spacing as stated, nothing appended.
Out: mm 68.0
